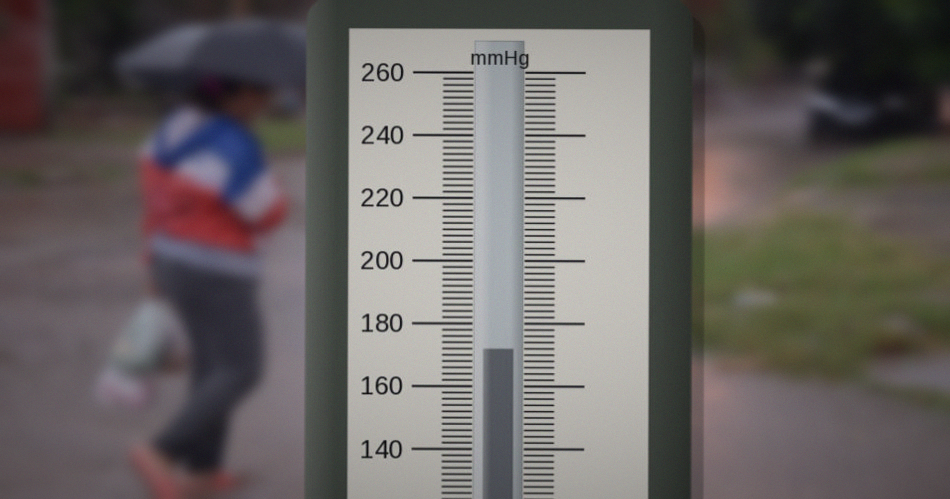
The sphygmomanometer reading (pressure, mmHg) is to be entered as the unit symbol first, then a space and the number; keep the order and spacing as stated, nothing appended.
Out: mmHg 172
